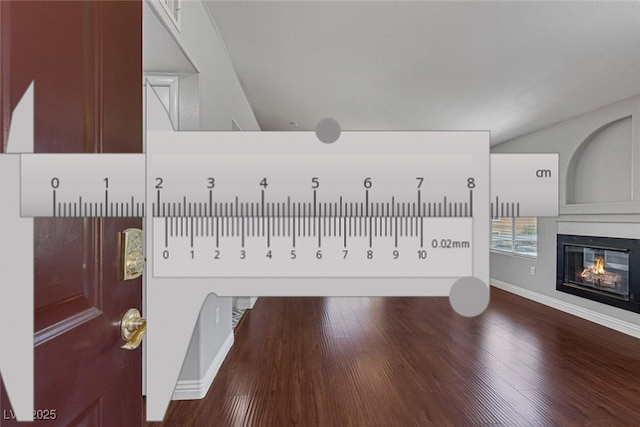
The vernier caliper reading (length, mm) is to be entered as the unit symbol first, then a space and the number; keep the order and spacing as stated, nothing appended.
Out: mm 21.5
